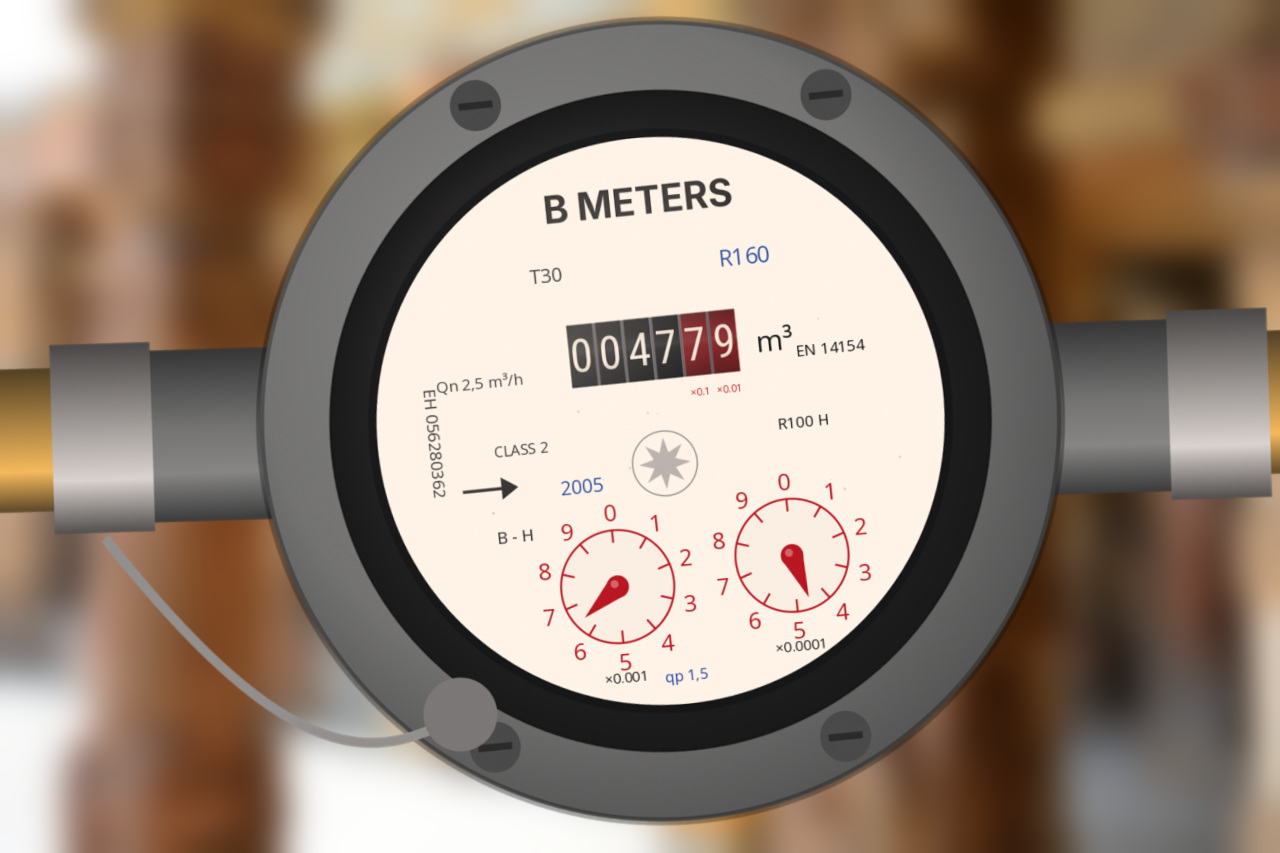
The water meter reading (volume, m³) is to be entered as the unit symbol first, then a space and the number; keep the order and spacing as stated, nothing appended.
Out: m³ 47.7964
